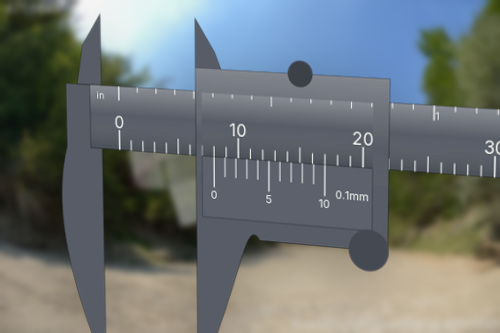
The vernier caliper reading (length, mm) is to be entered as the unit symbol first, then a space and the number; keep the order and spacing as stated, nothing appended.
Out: mm 8.0
